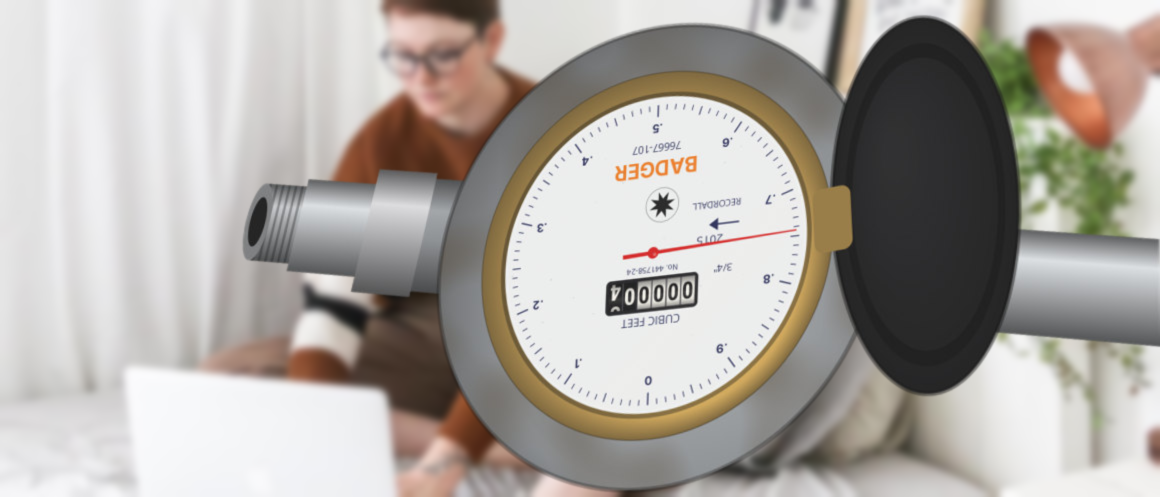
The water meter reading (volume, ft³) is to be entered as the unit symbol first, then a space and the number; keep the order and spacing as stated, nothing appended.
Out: ft³ 3.74
